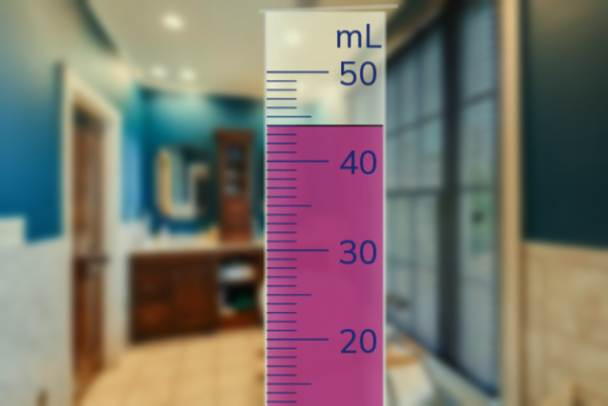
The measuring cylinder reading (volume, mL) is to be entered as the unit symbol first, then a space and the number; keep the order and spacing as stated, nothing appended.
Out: mL 44
